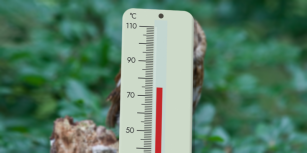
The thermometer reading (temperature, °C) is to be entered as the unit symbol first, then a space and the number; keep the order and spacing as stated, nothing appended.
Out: °C 75
